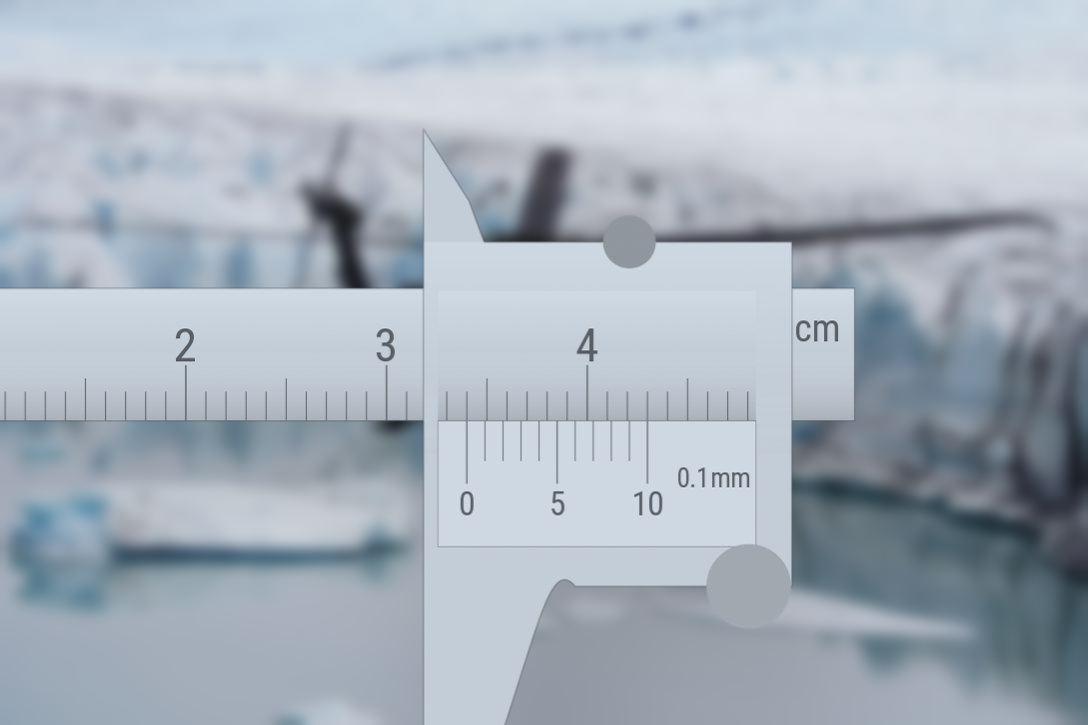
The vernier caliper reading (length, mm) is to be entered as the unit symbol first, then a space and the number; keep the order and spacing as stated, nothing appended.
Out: mm 34.0
